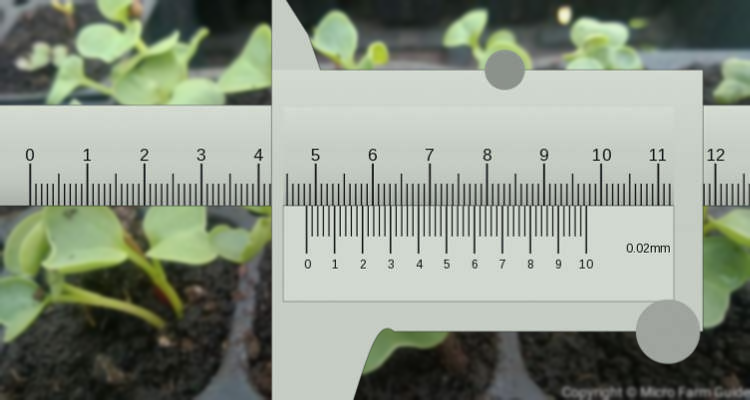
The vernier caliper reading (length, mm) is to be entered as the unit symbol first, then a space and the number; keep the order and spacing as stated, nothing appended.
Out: mm 48.4
